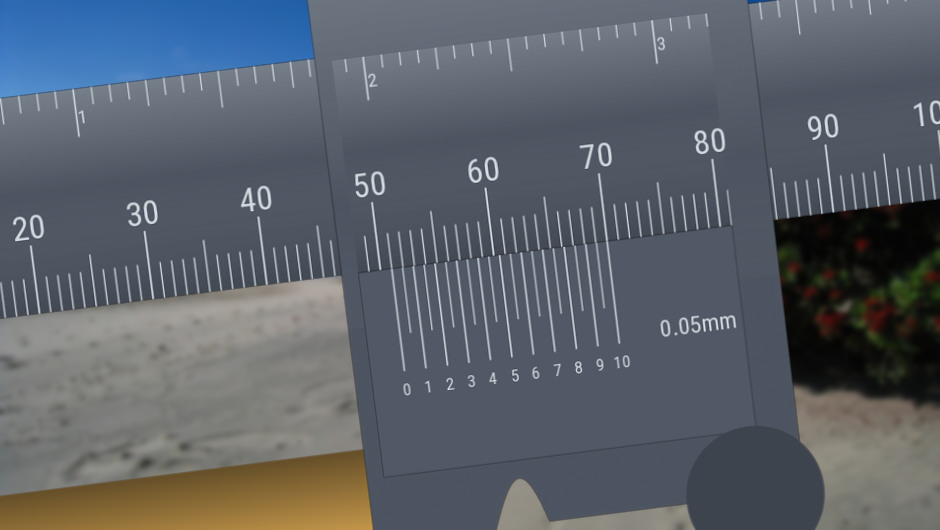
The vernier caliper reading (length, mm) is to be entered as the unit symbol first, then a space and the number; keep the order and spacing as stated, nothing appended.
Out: mm 51.0
